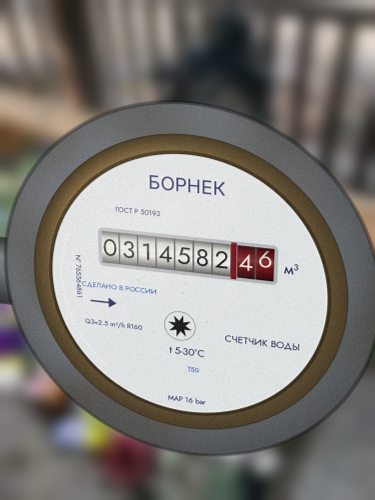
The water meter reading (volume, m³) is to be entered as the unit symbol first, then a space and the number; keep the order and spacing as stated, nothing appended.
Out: m³ 314582.46
